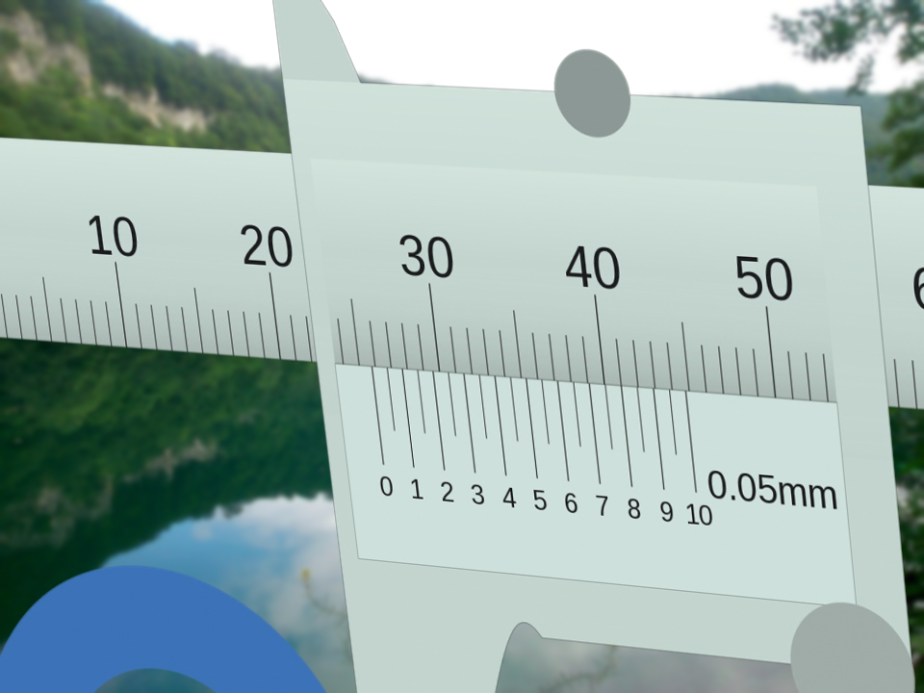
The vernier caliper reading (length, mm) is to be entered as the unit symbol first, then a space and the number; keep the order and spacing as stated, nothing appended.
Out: mm 25.8
